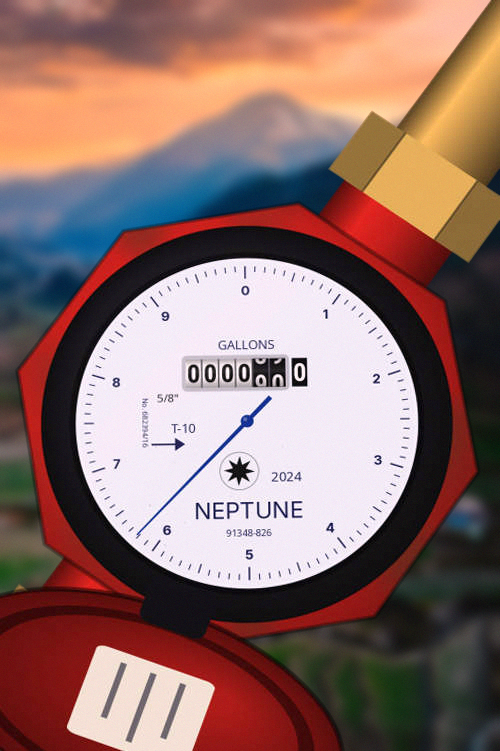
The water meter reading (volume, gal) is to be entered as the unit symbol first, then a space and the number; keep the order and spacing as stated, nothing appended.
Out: gal 896.2
